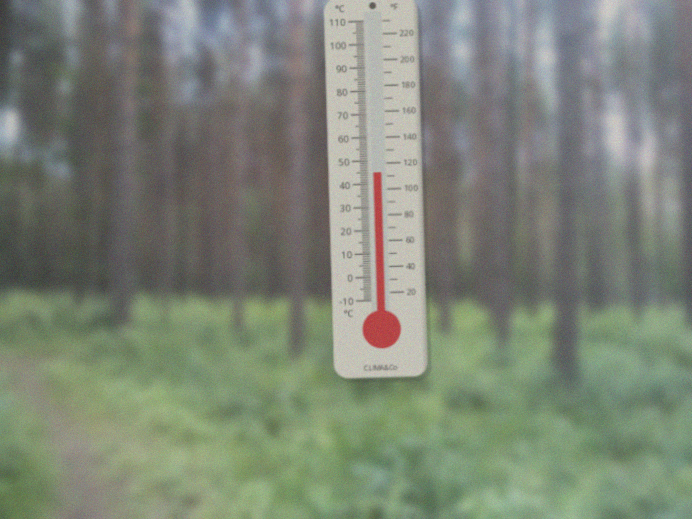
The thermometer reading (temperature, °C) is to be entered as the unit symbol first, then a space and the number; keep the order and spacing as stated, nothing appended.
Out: °C 45
